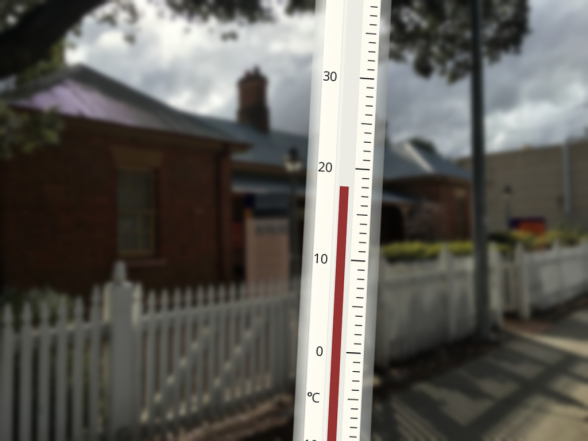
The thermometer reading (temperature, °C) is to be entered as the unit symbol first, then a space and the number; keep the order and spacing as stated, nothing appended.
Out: °C 18
